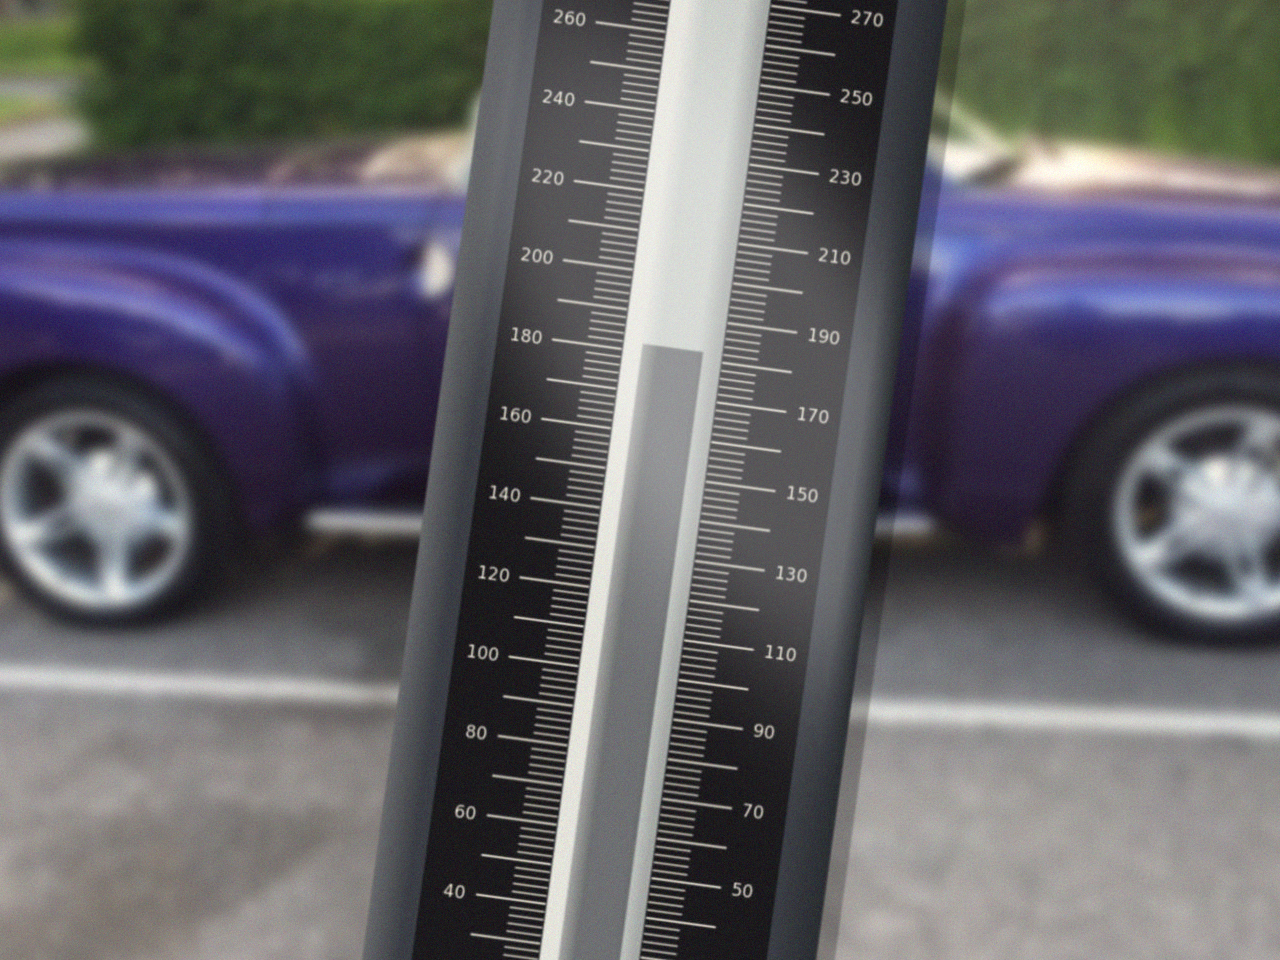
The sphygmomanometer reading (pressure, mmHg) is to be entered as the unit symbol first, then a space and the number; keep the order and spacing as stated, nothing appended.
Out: mmHg 182
